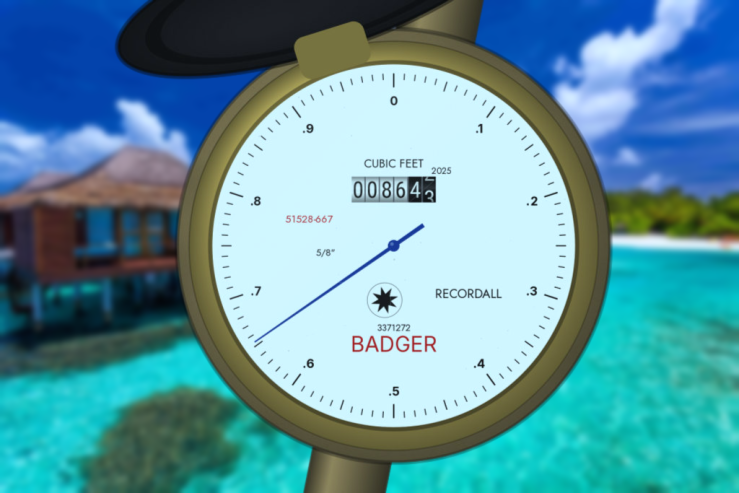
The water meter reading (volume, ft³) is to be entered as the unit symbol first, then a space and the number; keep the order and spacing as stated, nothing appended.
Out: ft³ 8642.65
